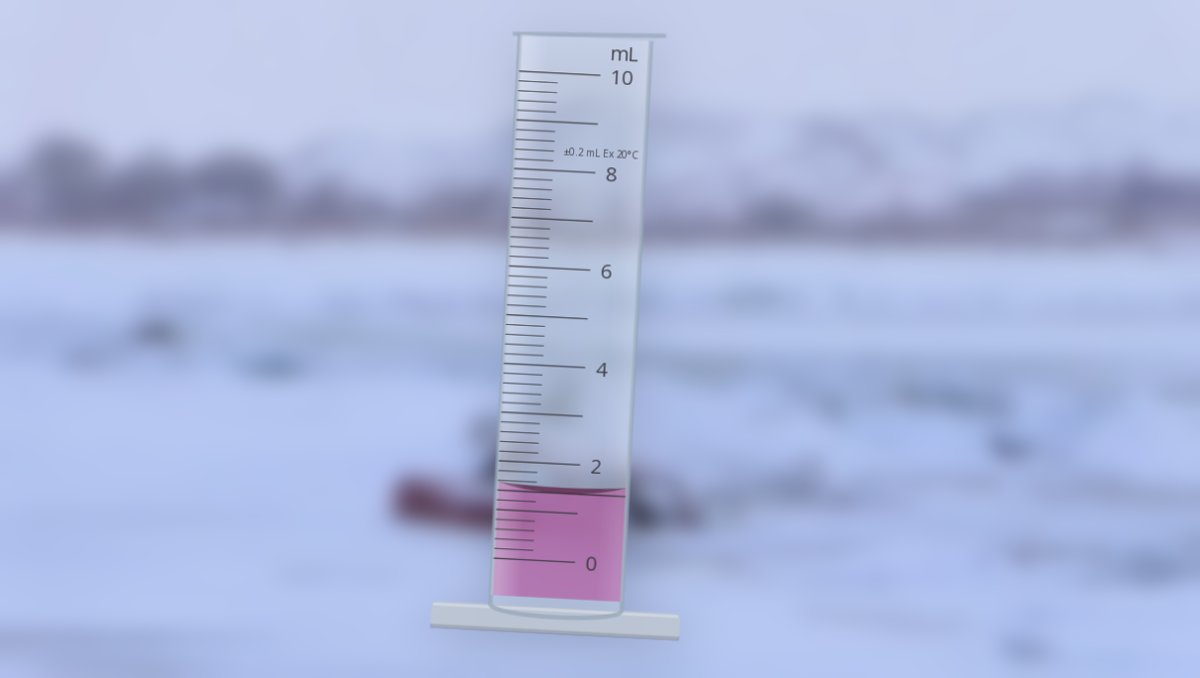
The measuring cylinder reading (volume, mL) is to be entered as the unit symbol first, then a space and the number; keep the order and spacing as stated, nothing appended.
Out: mL 1.4
